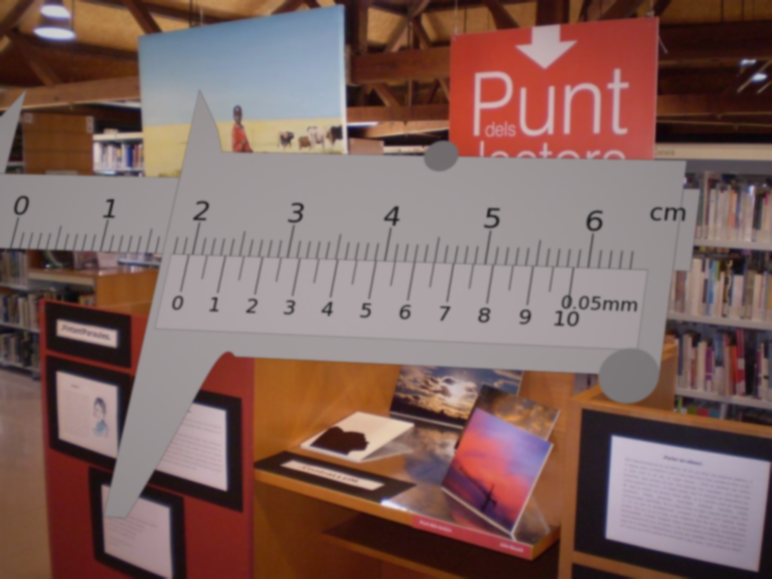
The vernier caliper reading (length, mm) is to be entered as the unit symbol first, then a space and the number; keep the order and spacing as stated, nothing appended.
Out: mm 19.6
